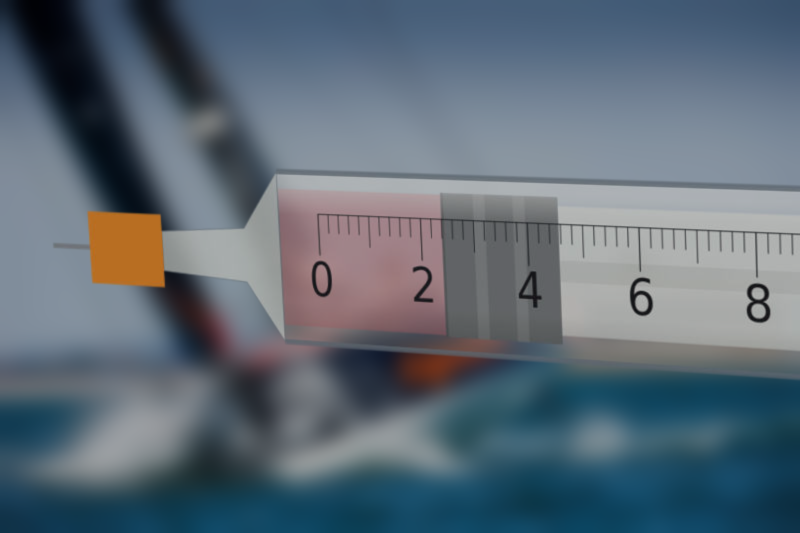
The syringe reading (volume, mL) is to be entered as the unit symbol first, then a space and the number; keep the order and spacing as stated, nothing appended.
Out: mL 2.4
